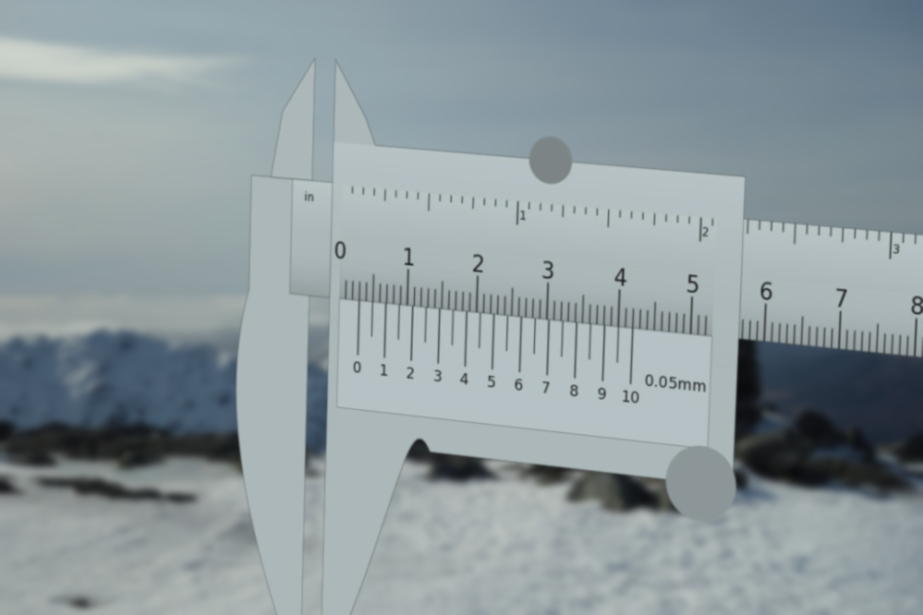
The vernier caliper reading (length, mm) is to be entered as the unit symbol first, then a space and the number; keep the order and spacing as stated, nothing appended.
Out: mm 3.0
